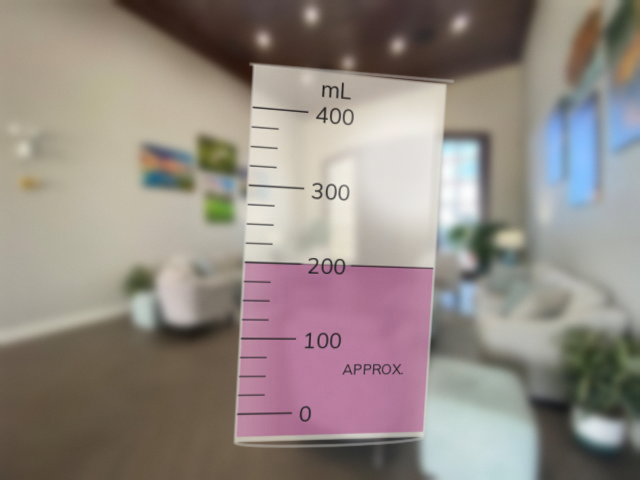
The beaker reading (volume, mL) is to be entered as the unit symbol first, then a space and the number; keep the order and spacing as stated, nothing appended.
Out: mL 200
